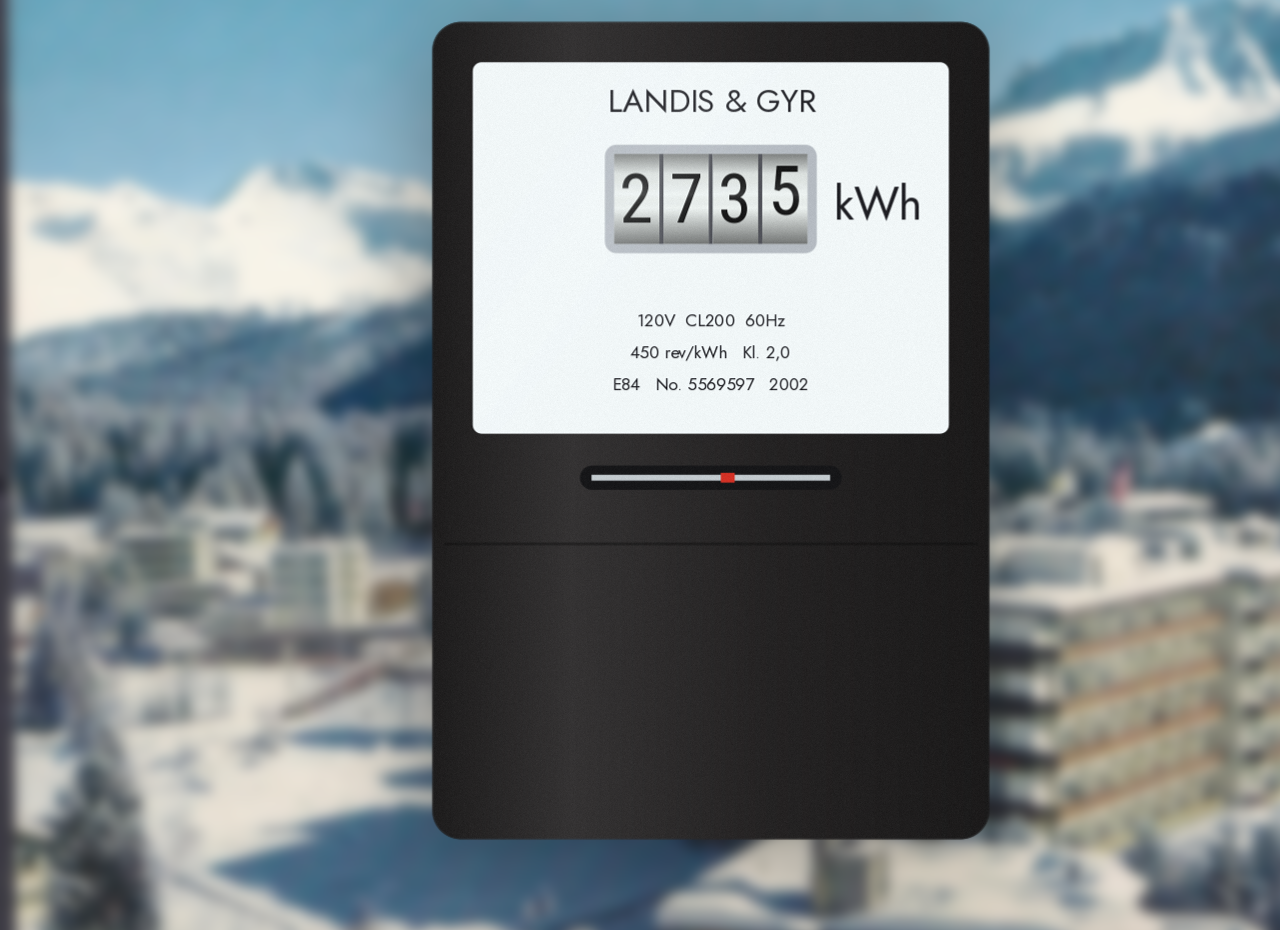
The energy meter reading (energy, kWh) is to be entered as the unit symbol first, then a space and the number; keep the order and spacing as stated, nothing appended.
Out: kWh 2735
